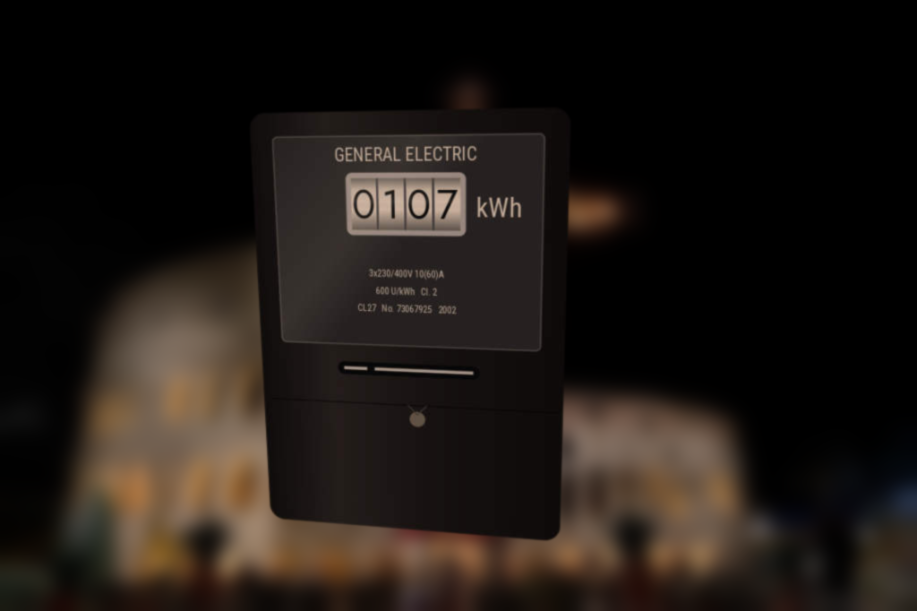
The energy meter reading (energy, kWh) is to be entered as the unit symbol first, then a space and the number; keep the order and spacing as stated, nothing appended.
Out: kWh 107
